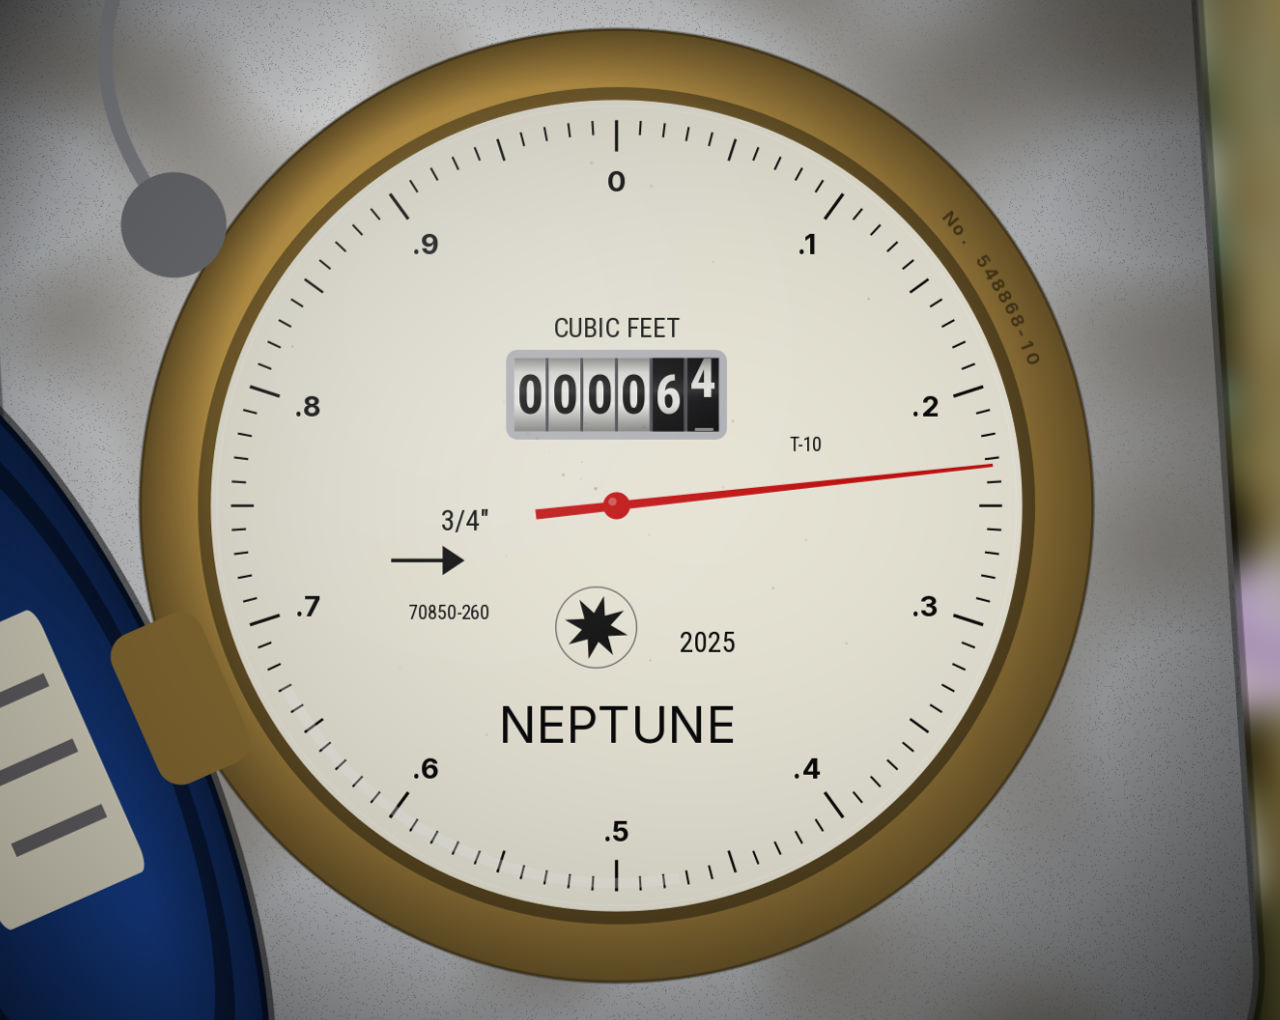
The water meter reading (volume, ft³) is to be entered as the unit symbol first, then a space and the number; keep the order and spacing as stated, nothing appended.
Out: ft³ 64.23
